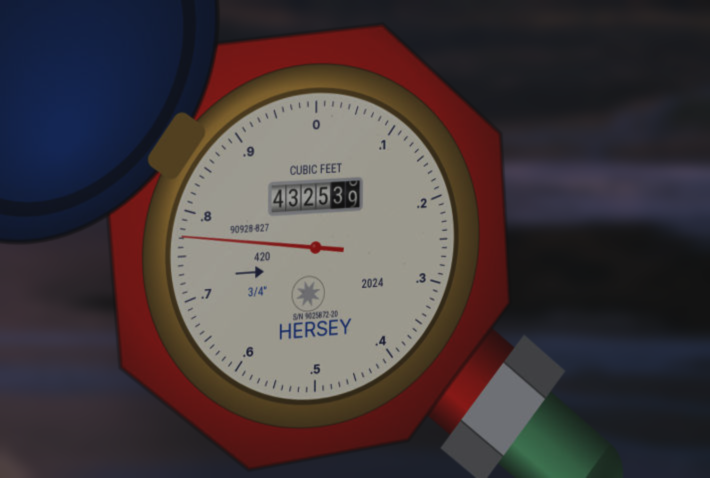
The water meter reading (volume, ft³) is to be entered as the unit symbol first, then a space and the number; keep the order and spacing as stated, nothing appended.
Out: ft³ 432538.77
